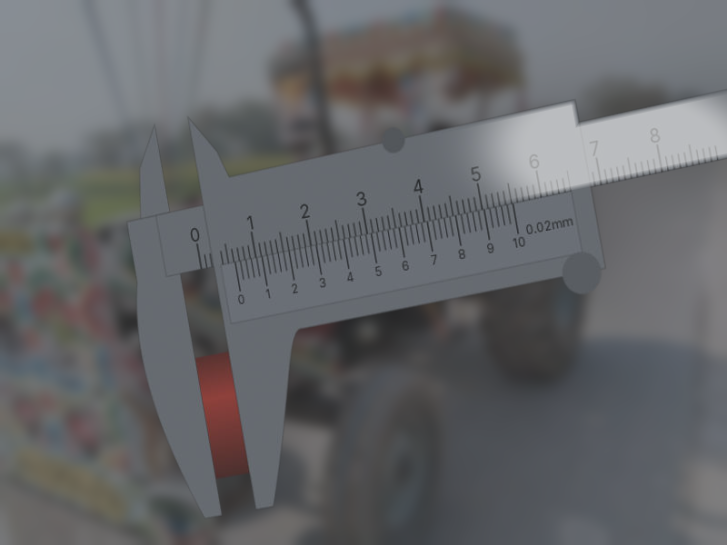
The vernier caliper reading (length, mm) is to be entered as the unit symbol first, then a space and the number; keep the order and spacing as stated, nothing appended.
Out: mm 6.2
